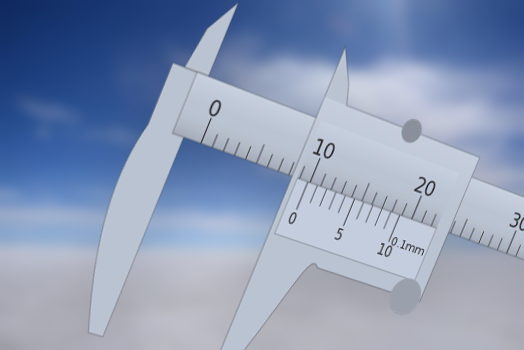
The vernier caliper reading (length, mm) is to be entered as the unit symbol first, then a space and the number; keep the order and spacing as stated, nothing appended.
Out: mm 9.8
